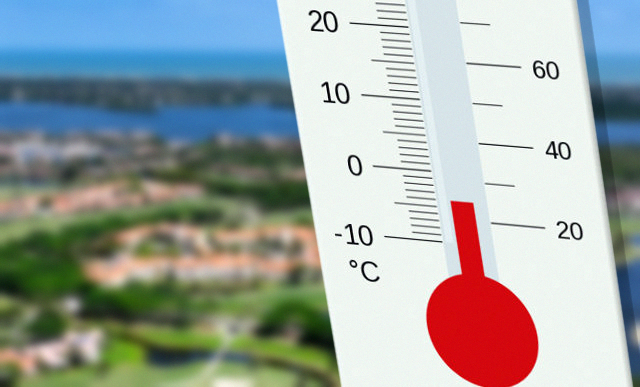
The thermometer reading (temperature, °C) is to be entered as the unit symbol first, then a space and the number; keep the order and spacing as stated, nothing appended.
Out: °C -4
